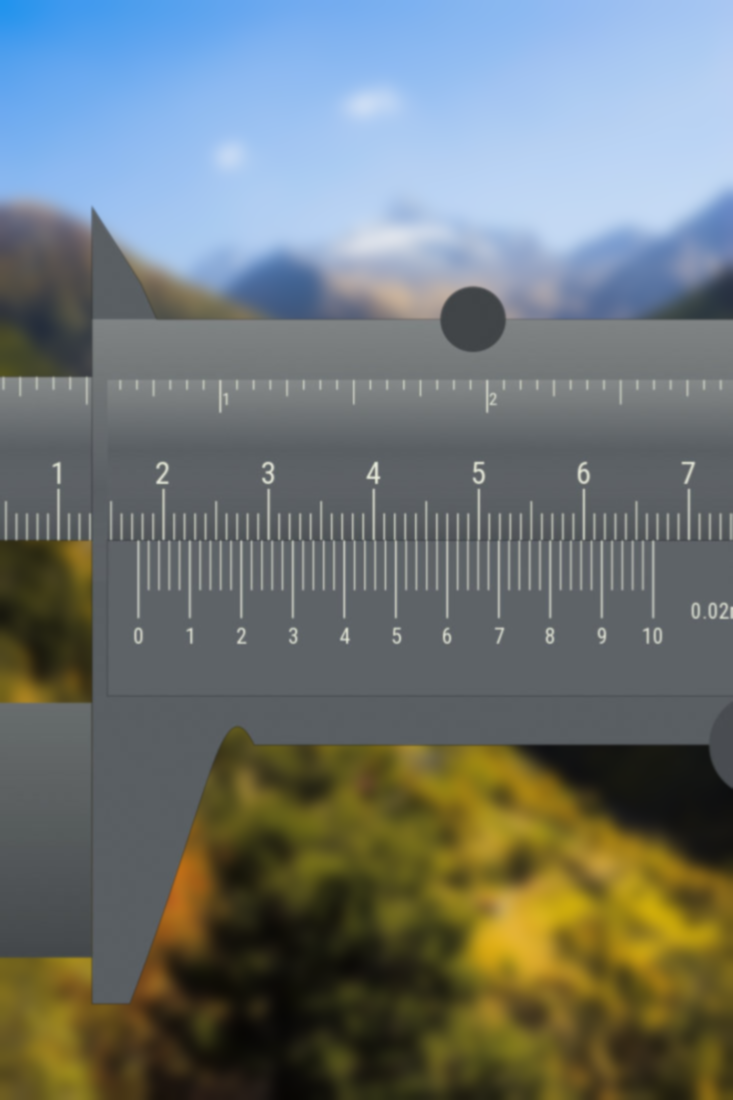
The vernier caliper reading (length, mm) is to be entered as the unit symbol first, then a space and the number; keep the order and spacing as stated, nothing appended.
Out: mm 17.6
